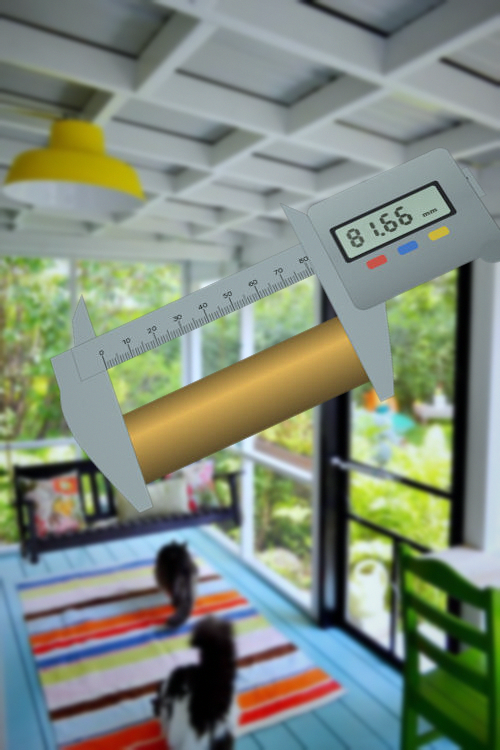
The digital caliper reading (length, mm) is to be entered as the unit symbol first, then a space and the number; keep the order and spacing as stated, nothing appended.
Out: mm 81.66
